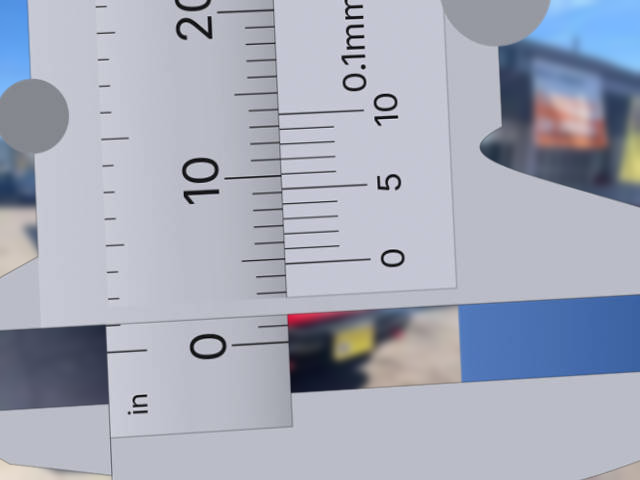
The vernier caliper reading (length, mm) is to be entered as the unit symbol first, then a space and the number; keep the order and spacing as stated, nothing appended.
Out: mm 4.7
